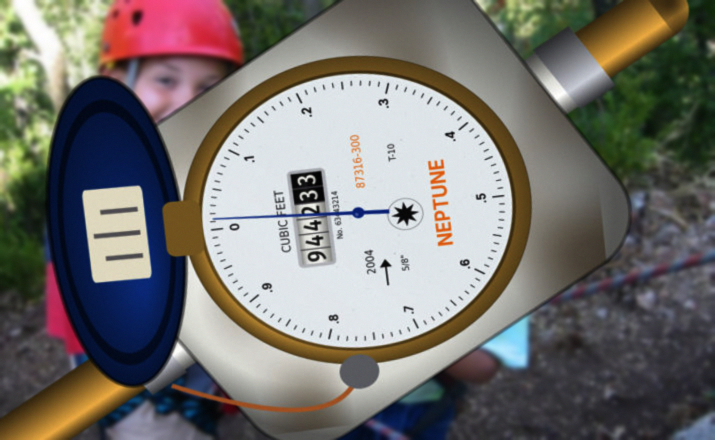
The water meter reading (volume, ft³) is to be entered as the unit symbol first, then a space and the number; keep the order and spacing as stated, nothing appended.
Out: ft³ 944233.01
